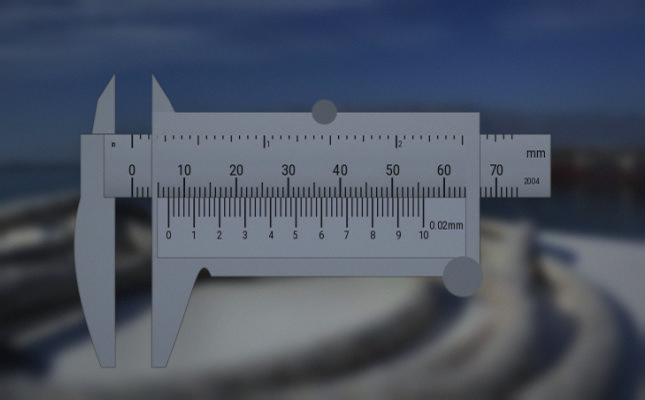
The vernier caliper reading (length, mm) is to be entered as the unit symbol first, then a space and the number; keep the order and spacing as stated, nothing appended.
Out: mm 7.0
